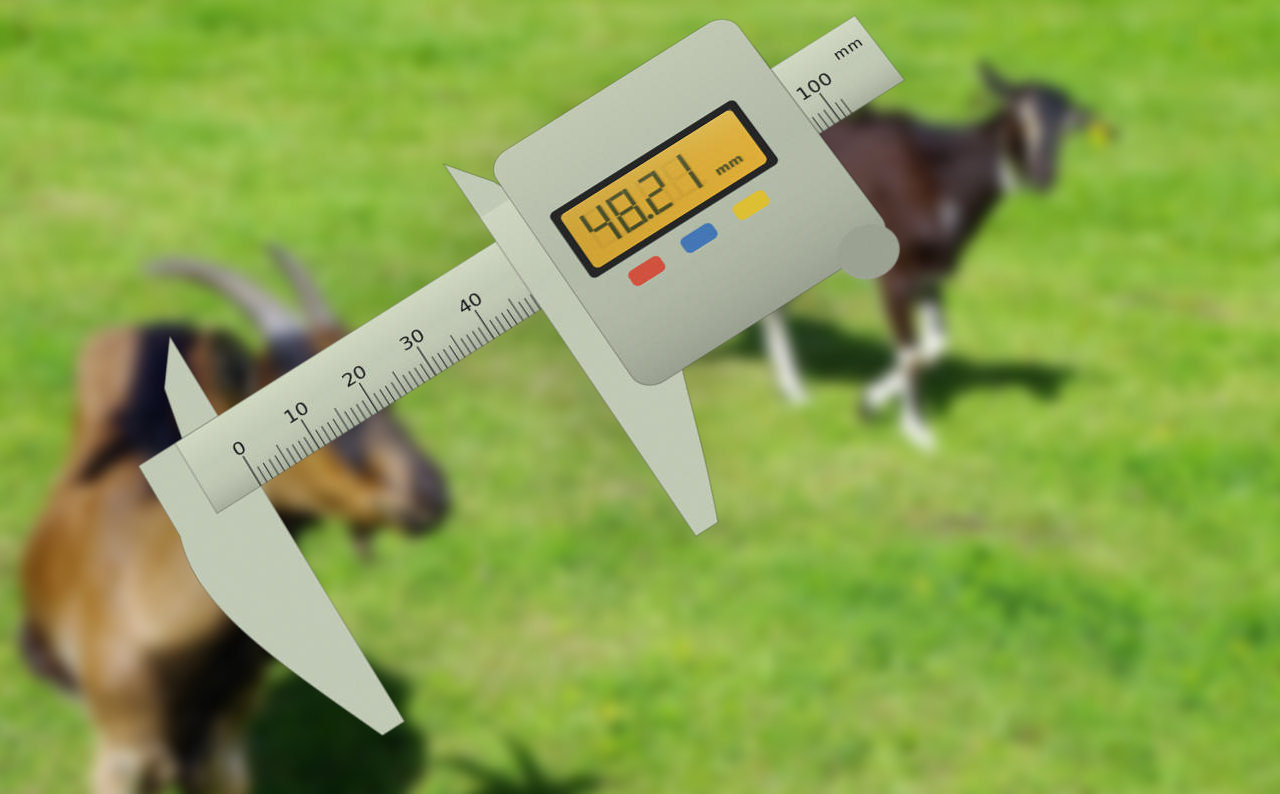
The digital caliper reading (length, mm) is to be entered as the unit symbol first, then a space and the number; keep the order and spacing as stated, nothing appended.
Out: mm 48.21
